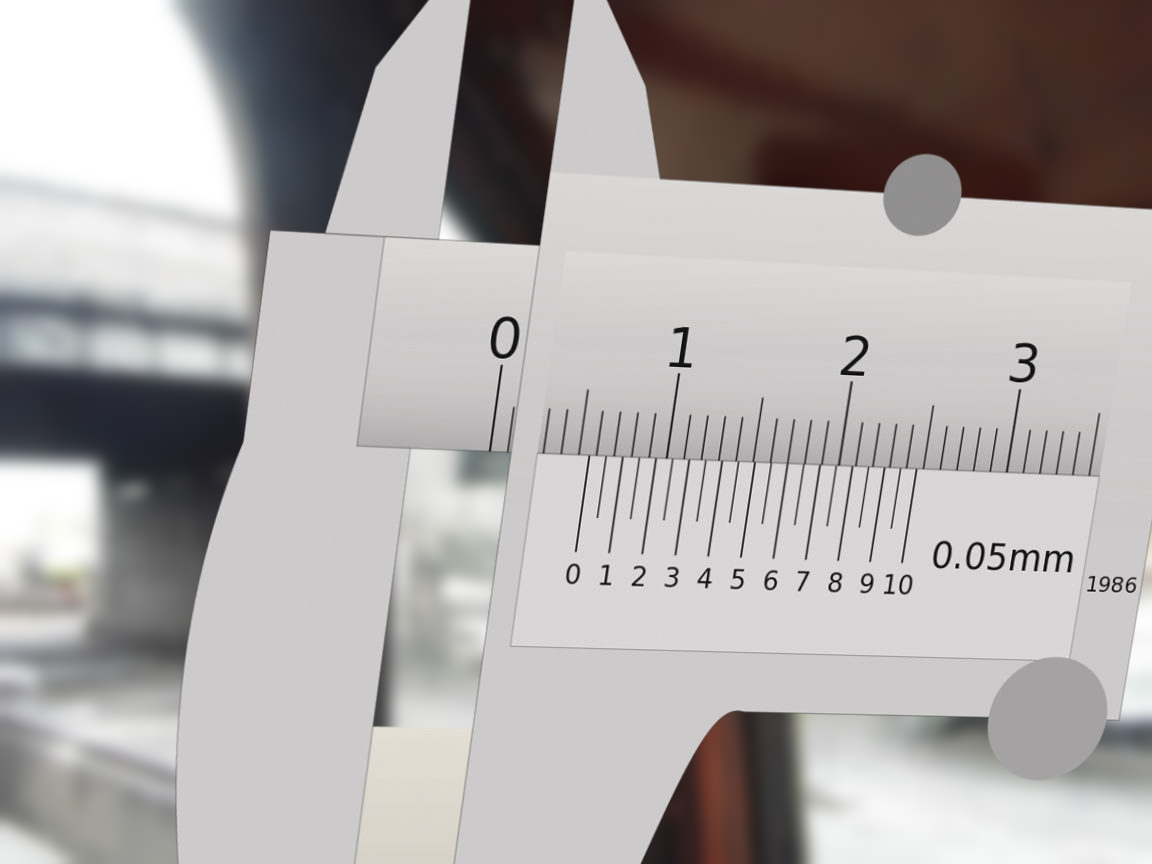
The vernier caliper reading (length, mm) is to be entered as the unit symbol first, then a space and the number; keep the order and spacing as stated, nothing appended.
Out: mm 5.6
